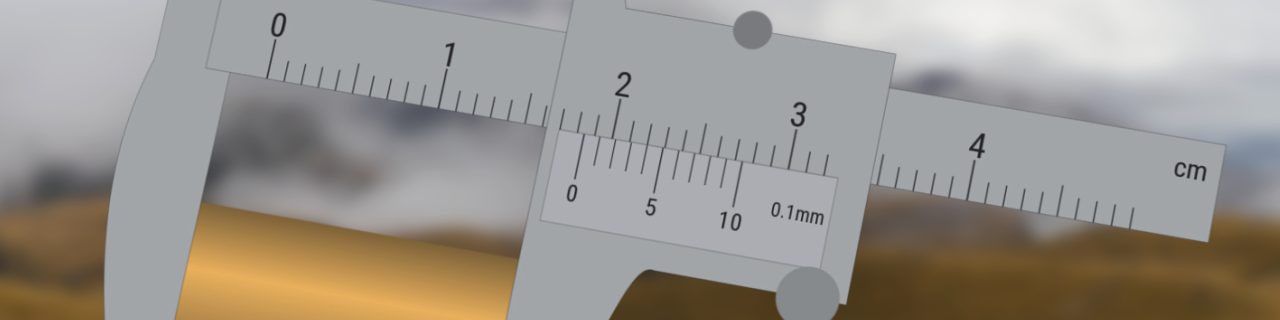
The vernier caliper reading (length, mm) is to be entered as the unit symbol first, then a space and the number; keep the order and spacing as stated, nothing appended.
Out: mm 18.4
